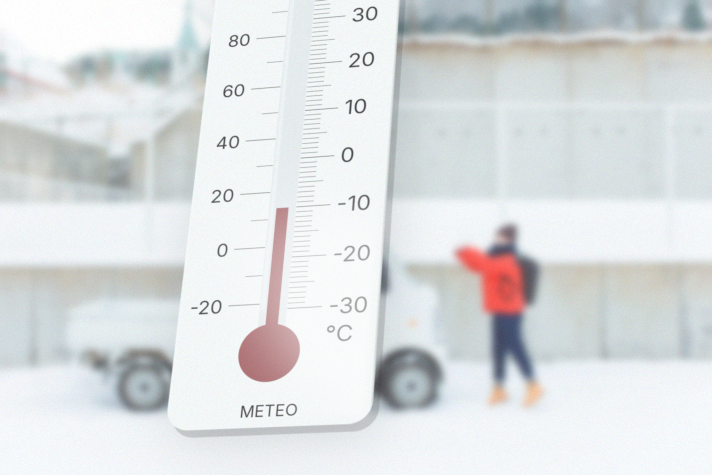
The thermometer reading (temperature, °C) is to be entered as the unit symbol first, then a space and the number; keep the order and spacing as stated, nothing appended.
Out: °C -10
